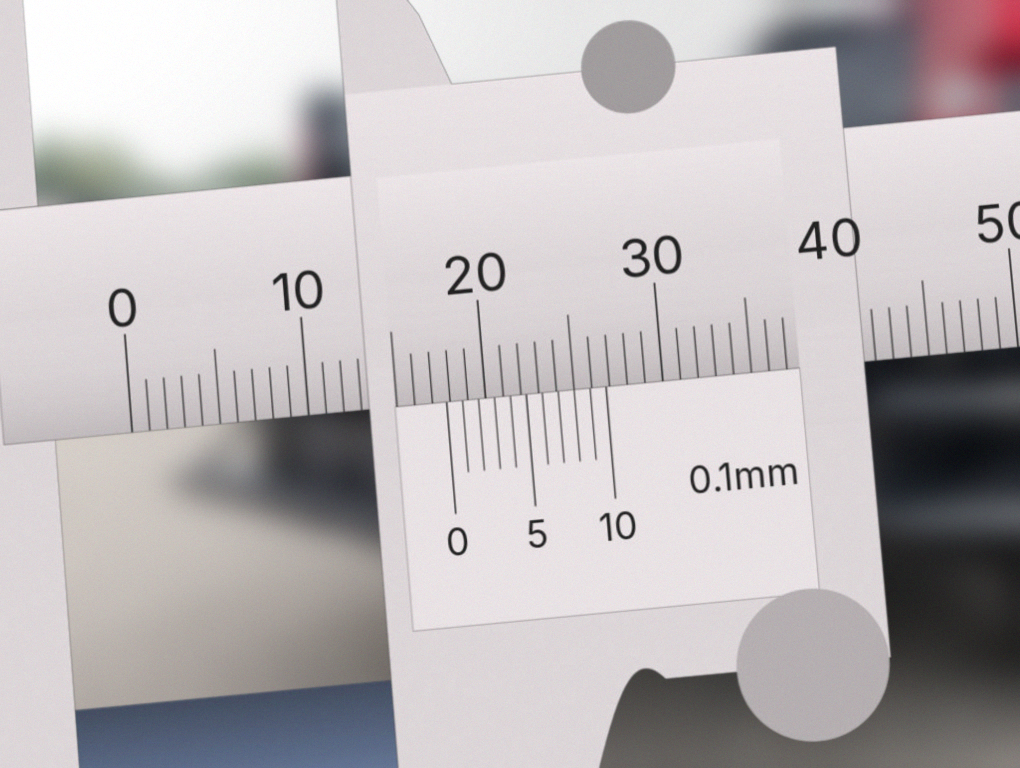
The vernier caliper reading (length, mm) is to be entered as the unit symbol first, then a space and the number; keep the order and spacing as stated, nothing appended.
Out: mm 17.8
